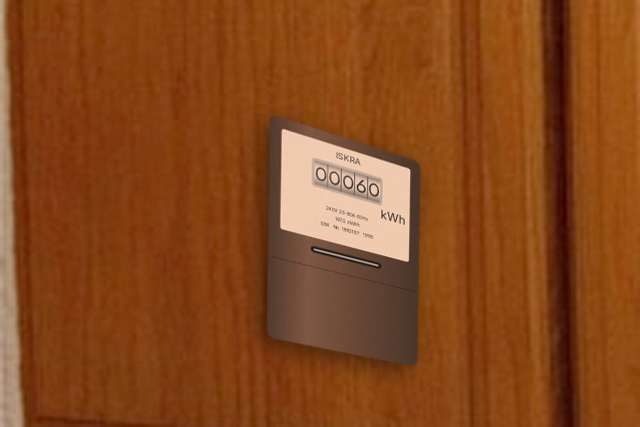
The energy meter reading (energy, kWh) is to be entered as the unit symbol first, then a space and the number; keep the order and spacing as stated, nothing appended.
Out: kWh 60
